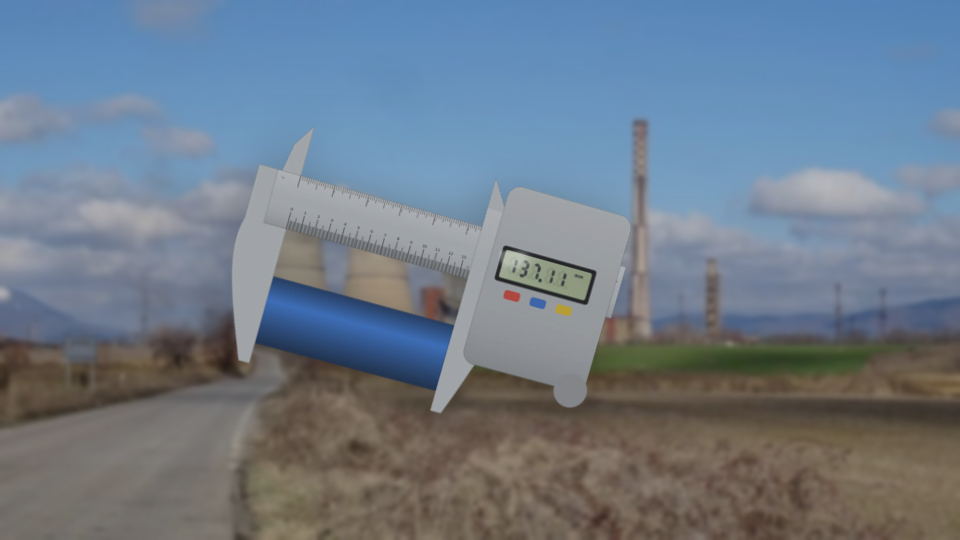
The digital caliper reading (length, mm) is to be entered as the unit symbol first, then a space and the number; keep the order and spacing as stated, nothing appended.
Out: mm 137.11
